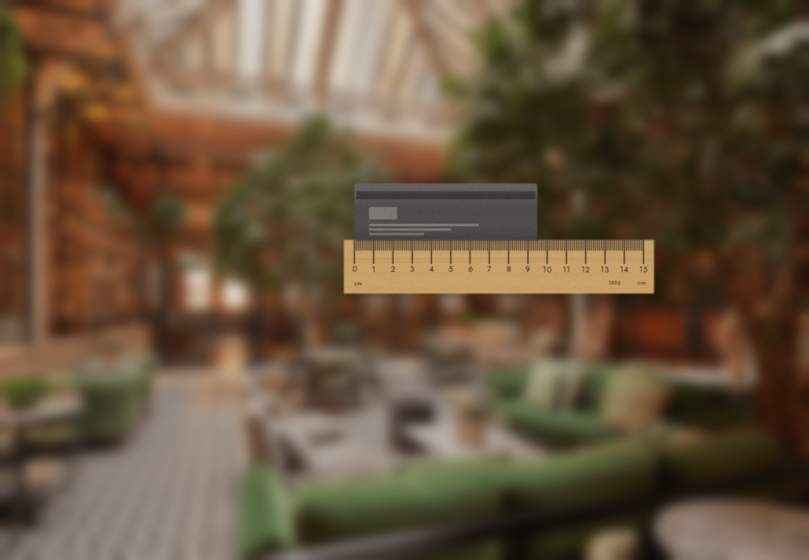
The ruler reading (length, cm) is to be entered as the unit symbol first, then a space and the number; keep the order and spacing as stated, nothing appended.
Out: cm 9.5
